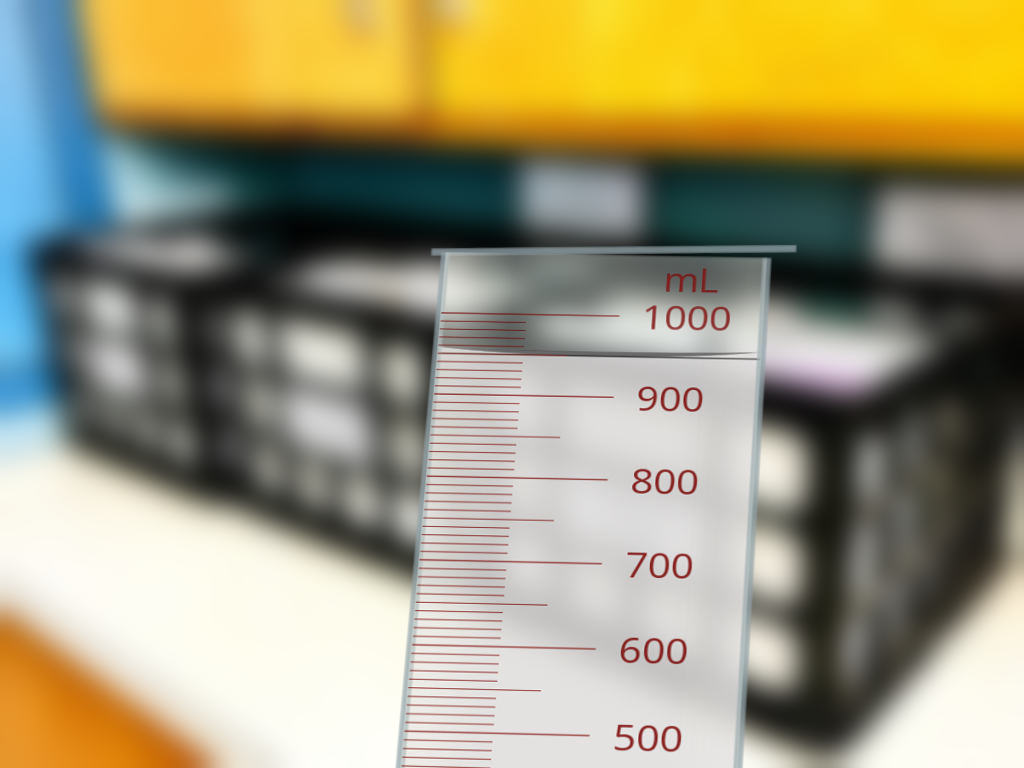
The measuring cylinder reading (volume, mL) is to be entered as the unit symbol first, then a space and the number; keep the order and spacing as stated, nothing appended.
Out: mL 950
